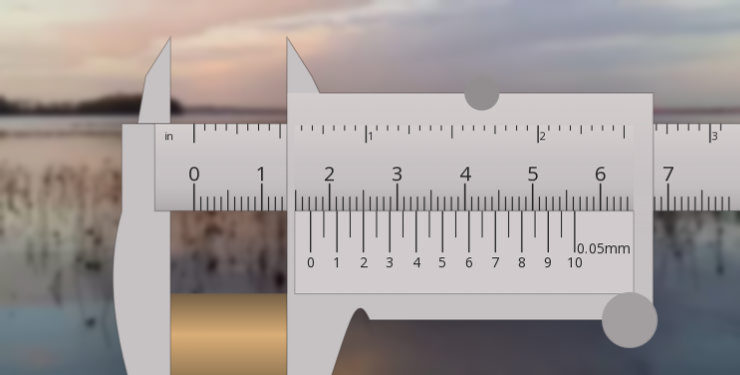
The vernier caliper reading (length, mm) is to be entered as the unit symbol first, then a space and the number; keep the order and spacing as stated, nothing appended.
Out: mm 17.2
